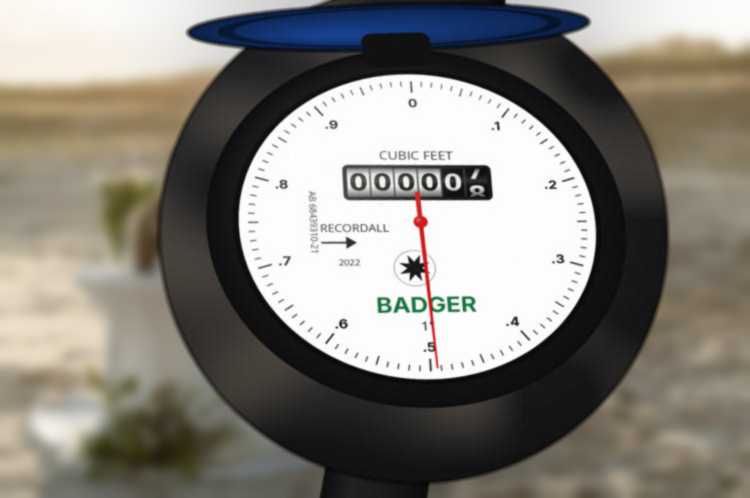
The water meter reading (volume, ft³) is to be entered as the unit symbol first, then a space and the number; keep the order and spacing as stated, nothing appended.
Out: ft³ 7.49
